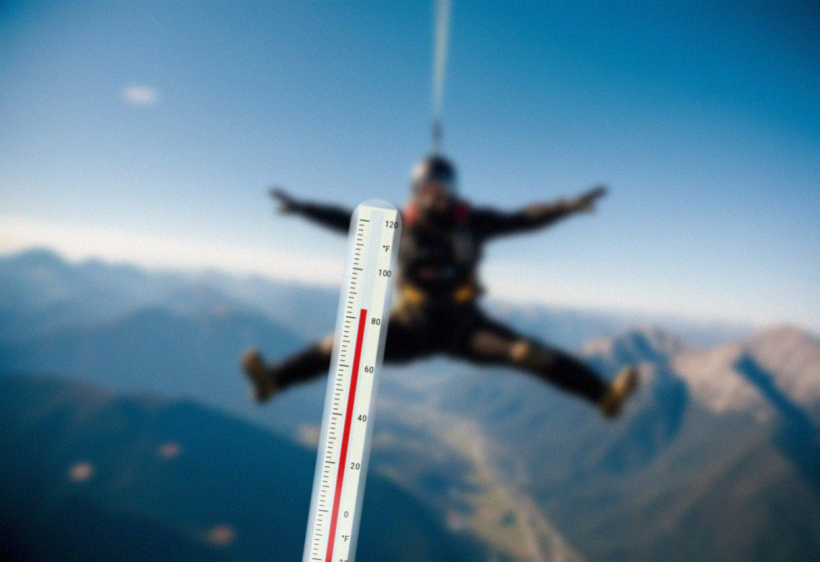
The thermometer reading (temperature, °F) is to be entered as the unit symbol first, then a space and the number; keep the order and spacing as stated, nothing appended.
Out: °F 84
